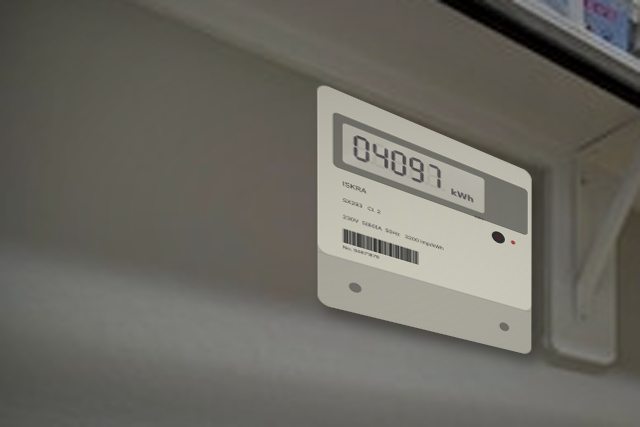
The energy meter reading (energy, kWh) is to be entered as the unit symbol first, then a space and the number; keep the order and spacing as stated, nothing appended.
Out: kWh 4097
